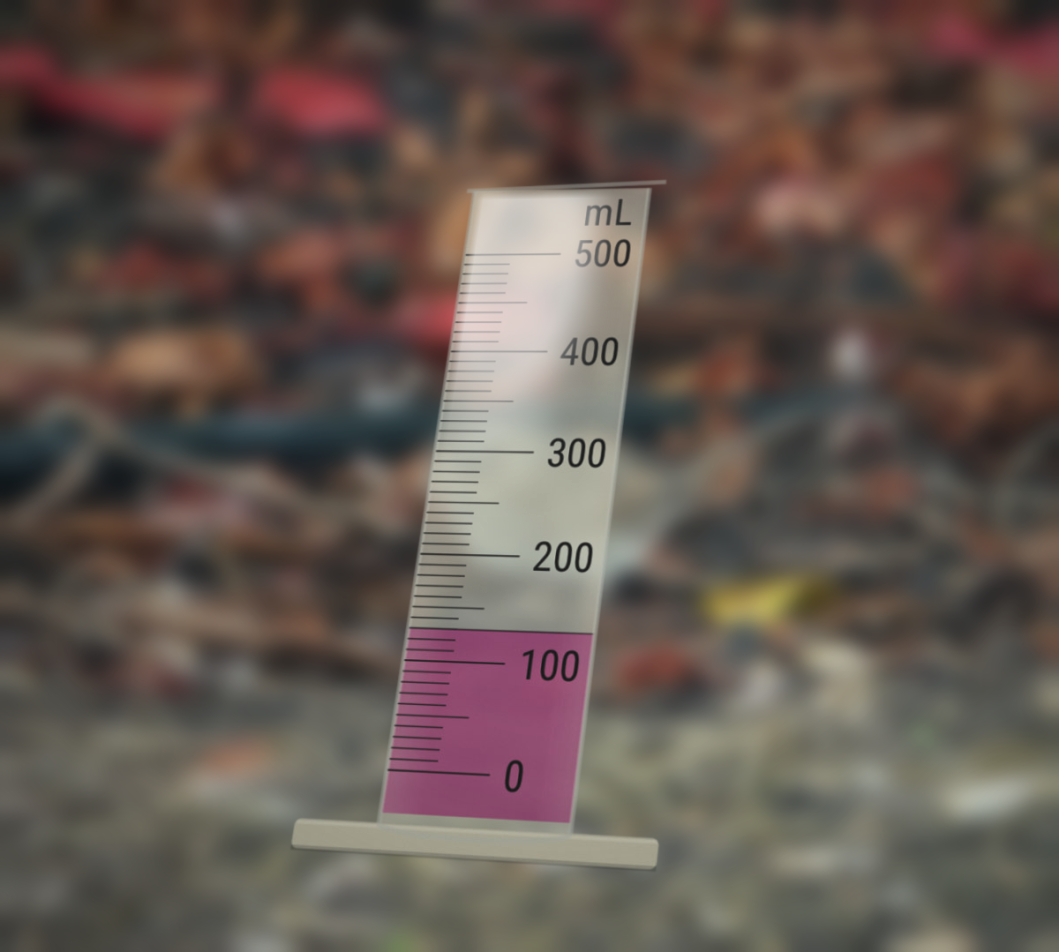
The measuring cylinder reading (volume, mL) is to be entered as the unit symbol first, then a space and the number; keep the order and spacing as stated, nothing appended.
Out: mL 130
